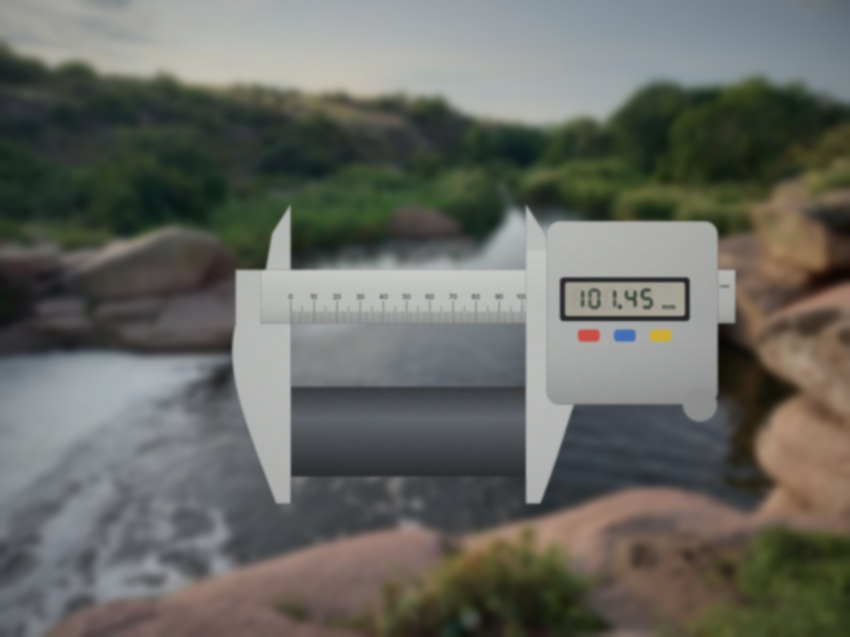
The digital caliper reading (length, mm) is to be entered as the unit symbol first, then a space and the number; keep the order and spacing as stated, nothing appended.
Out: mm 101.45
